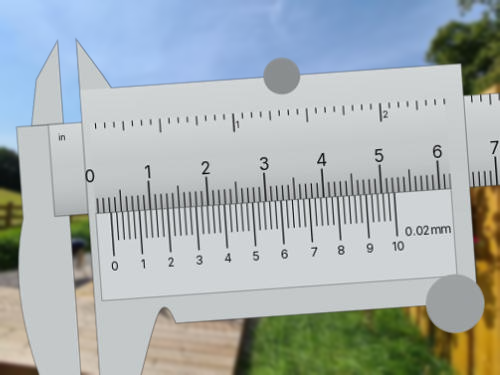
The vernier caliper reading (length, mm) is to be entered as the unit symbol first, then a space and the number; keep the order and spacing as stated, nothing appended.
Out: mm 3.2
